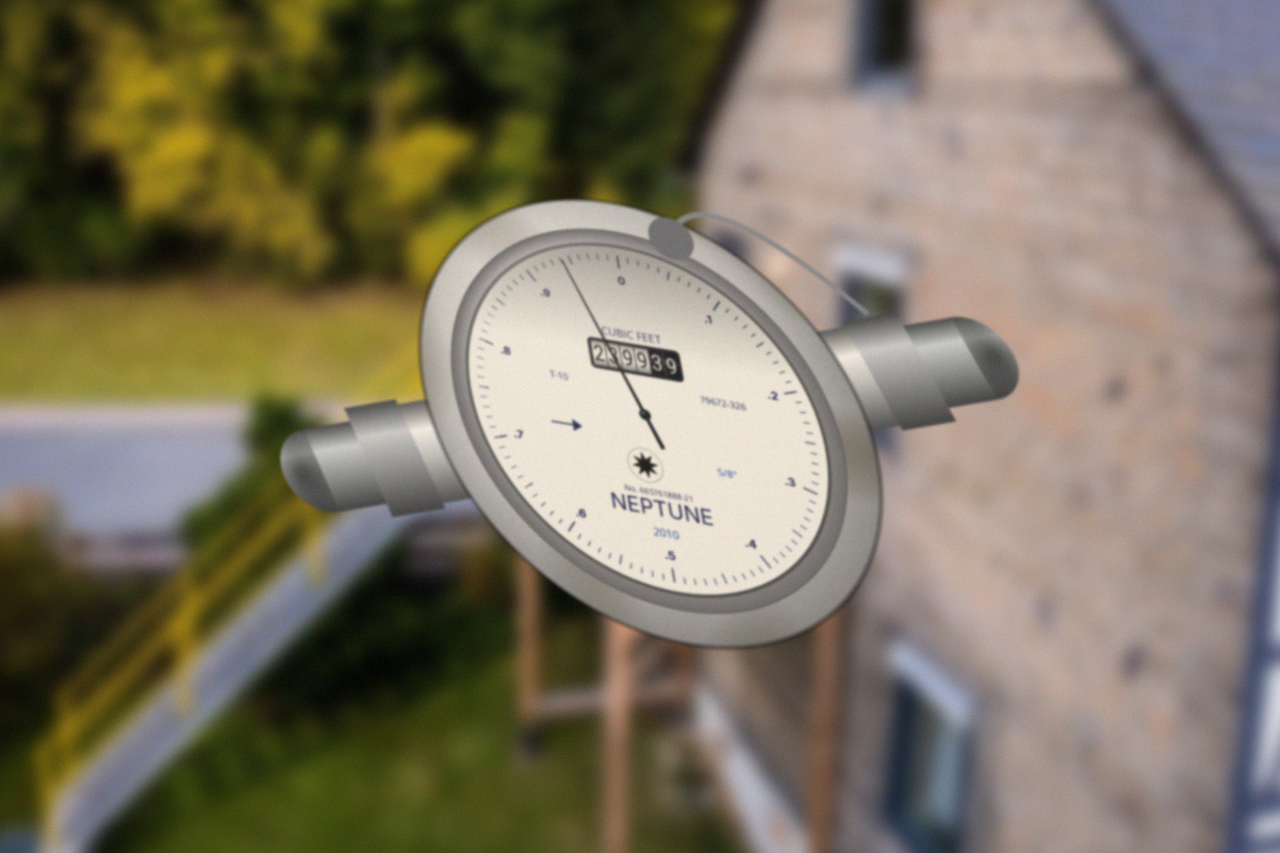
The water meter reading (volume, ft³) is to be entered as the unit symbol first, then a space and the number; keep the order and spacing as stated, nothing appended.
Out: ft³ 239938.94
